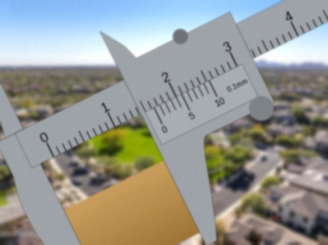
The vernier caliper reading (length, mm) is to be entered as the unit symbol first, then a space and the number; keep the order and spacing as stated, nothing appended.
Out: mm 16.4
